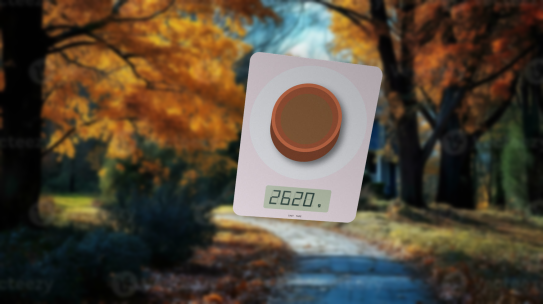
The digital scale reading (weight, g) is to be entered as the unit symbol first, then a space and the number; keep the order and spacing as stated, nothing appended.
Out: g 2620
